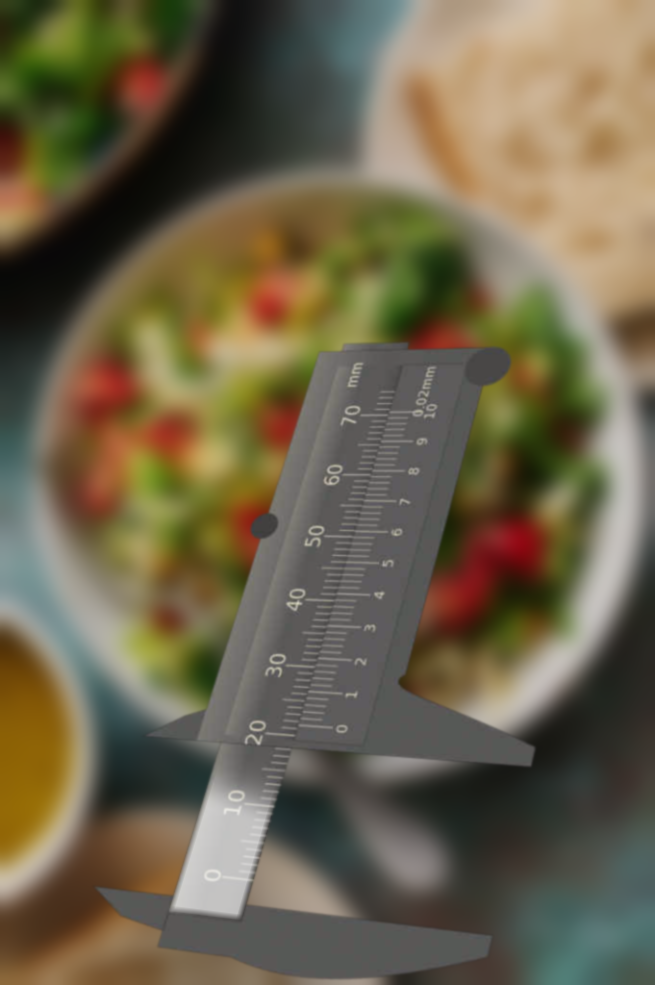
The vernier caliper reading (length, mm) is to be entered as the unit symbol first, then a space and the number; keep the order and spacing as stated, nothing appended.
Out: mm 21.5
